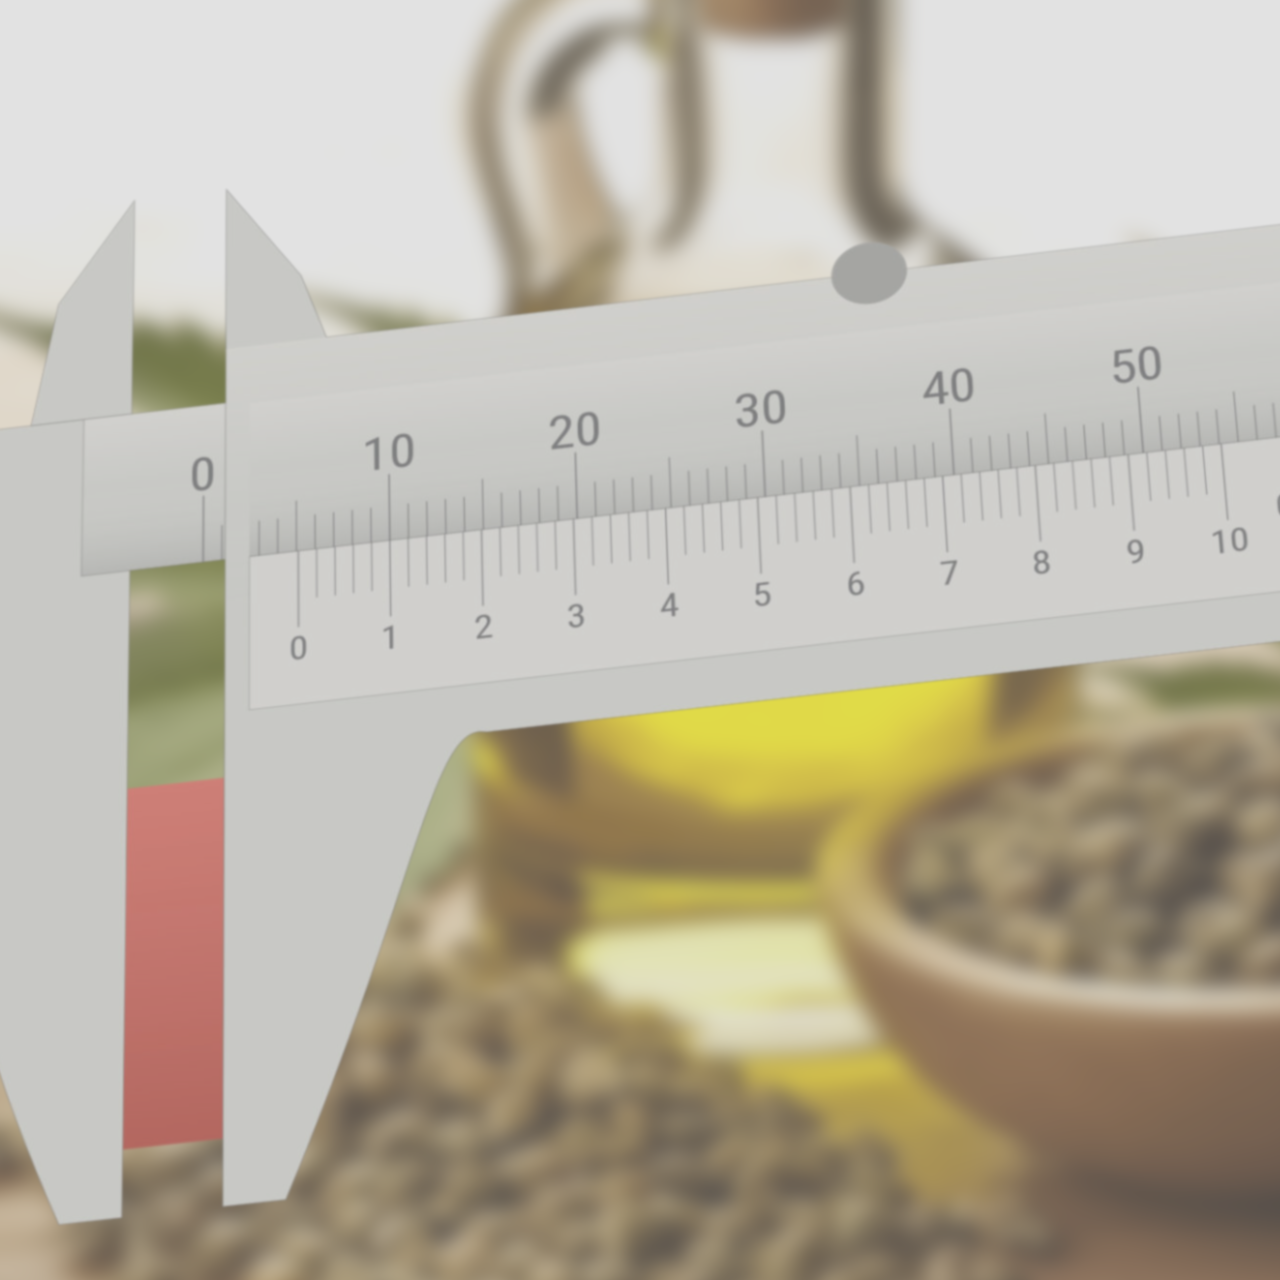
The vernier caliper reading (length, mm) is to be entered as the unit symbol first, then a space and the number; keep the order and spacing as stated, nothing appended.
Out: mm 5.1
